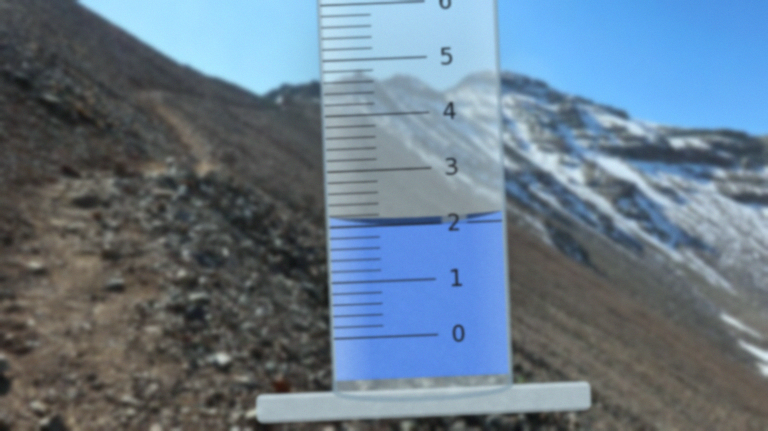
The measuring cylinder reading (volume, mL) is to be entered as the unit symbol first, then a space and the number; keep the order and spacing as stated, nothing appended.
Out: mL 2
